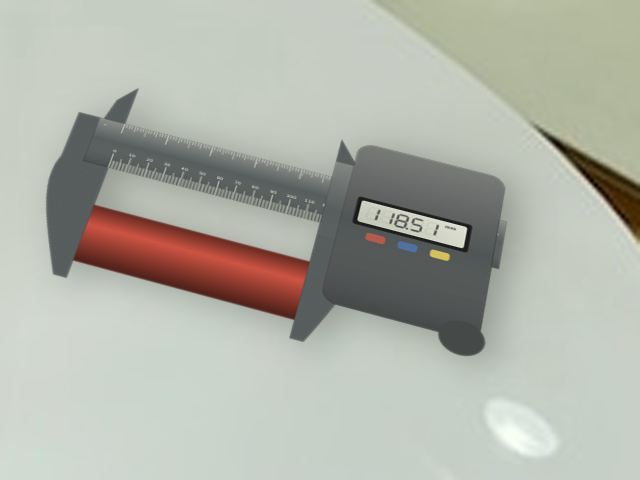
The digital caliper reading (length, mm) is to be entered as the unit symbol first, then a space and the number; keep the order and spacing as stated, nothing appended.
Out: mm 118.51
